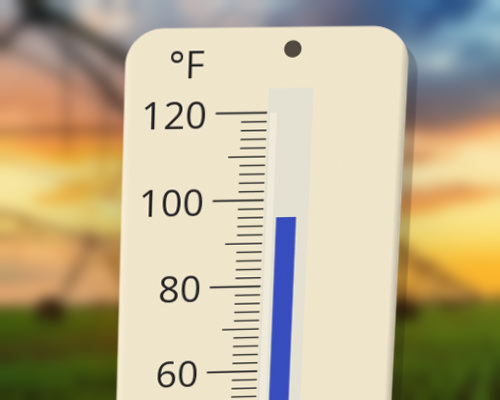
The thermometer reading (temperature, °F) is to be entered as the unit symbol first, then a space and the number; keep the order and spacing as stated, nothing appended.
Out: °F 96
